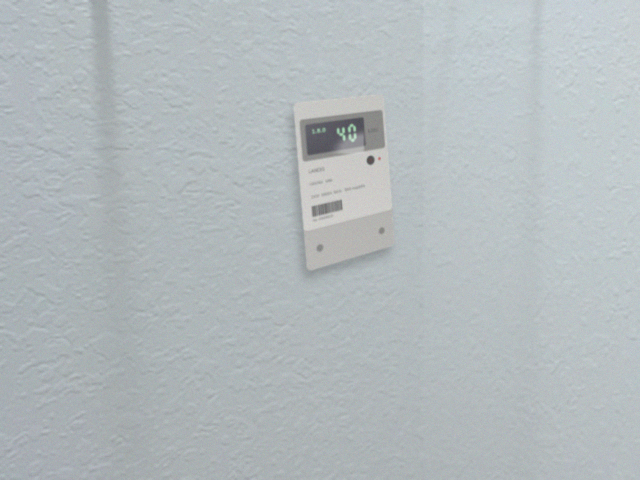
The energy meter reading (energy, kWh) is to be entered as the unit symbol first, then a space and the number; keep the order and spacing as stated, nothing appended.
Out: kWh 40
